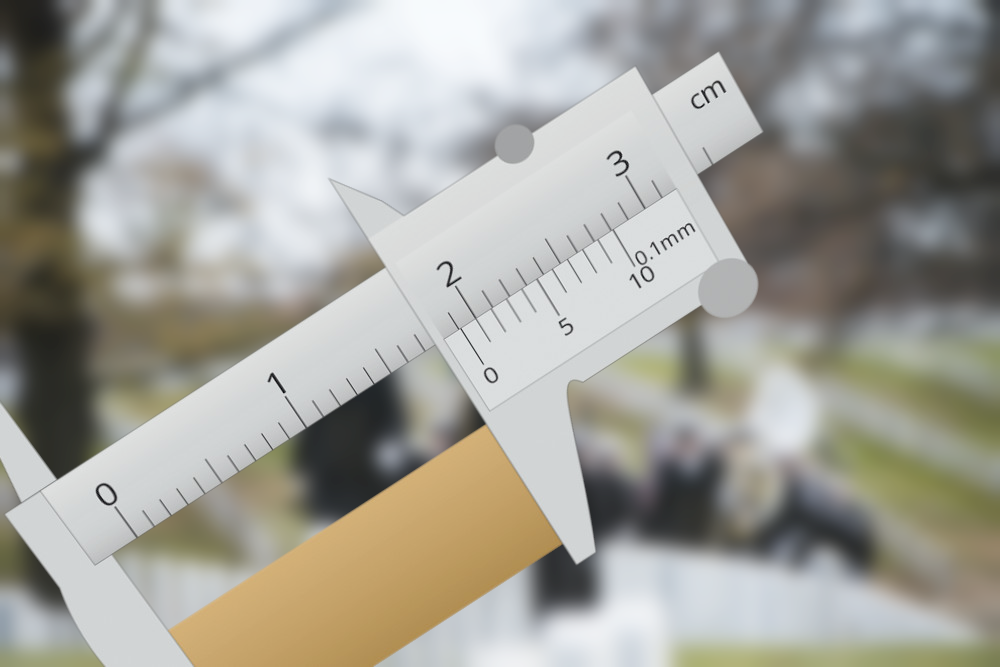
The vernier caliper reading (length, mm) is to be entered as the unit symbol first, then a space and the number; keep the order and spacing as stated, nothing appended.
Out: mm 19.1
